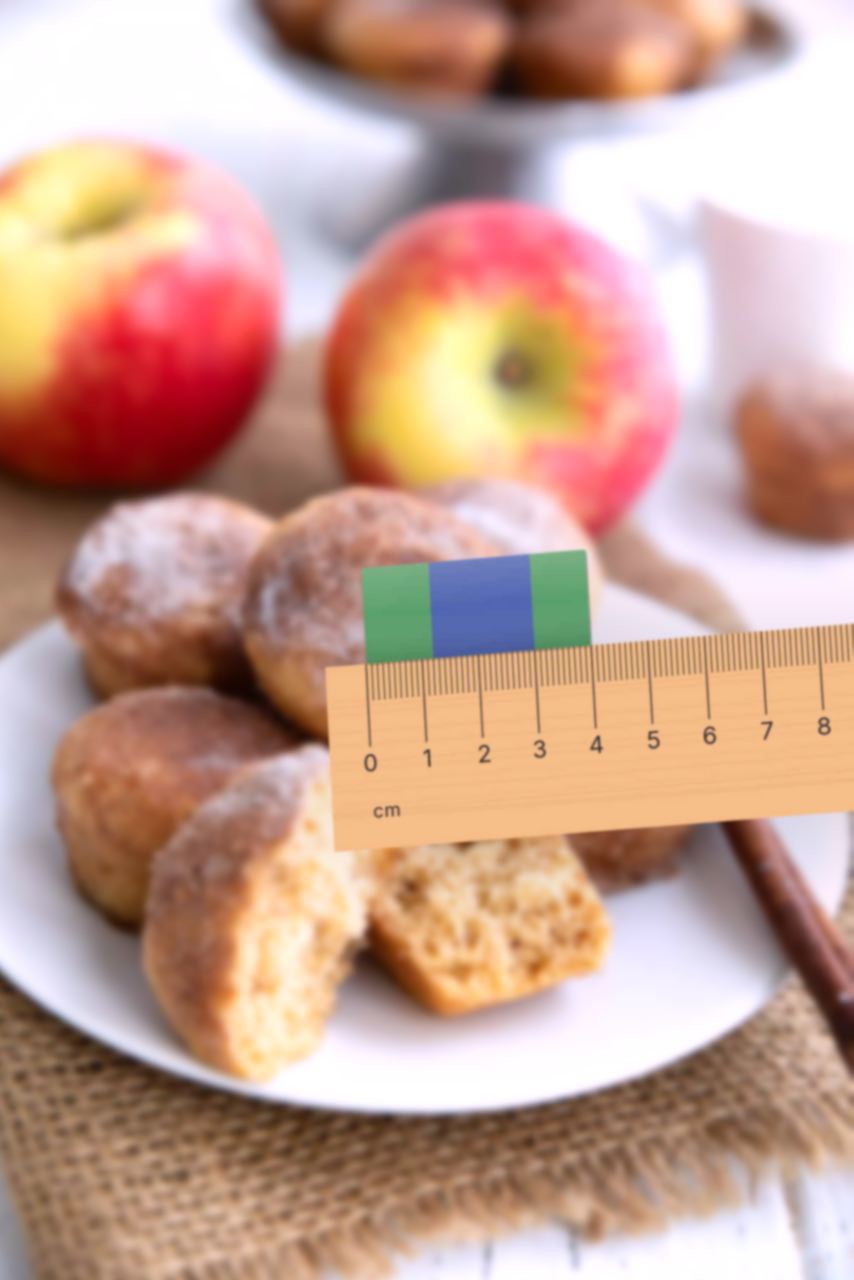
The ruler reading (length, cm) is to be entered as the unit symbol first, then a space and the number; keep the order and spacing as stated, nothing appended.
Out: cm 4
